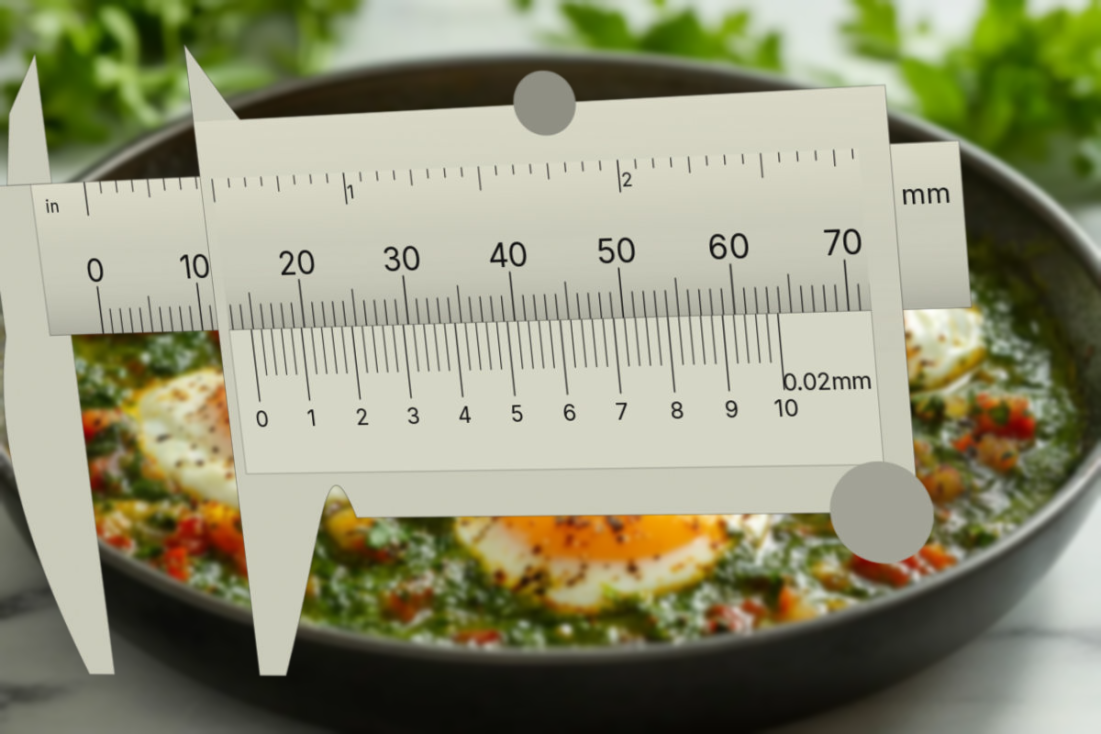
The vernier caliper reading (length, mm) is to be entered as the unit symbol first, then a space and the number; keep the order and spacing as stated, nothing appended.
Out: mm 14.8
